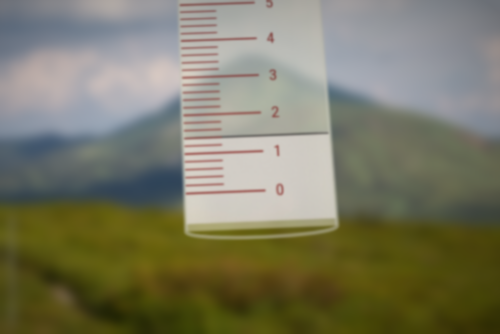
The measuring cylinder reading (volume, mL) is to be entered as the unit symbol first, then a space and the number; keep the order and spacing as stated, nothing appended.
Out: mL 1.4
